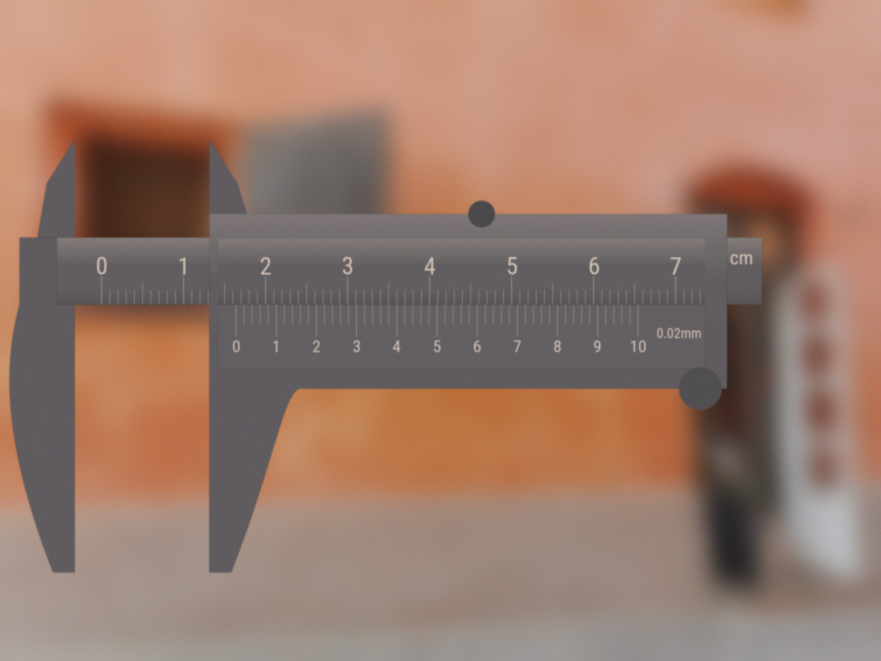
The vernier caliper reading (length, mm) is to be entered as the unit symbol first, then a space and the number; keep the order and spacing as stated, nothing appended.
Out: mm 16.4
